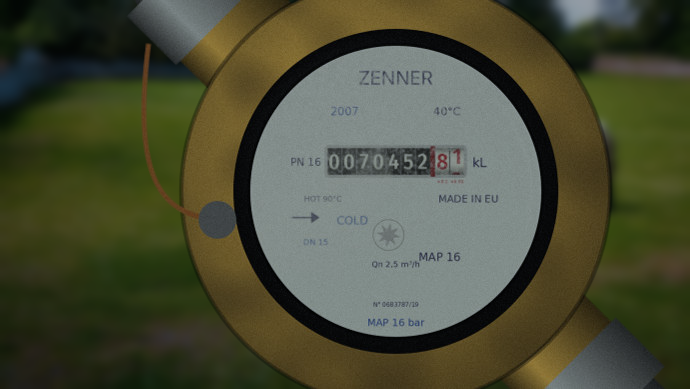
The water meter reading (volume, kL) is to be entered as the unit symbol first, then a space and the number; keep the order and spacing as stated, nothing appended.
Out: kL 70452.81
